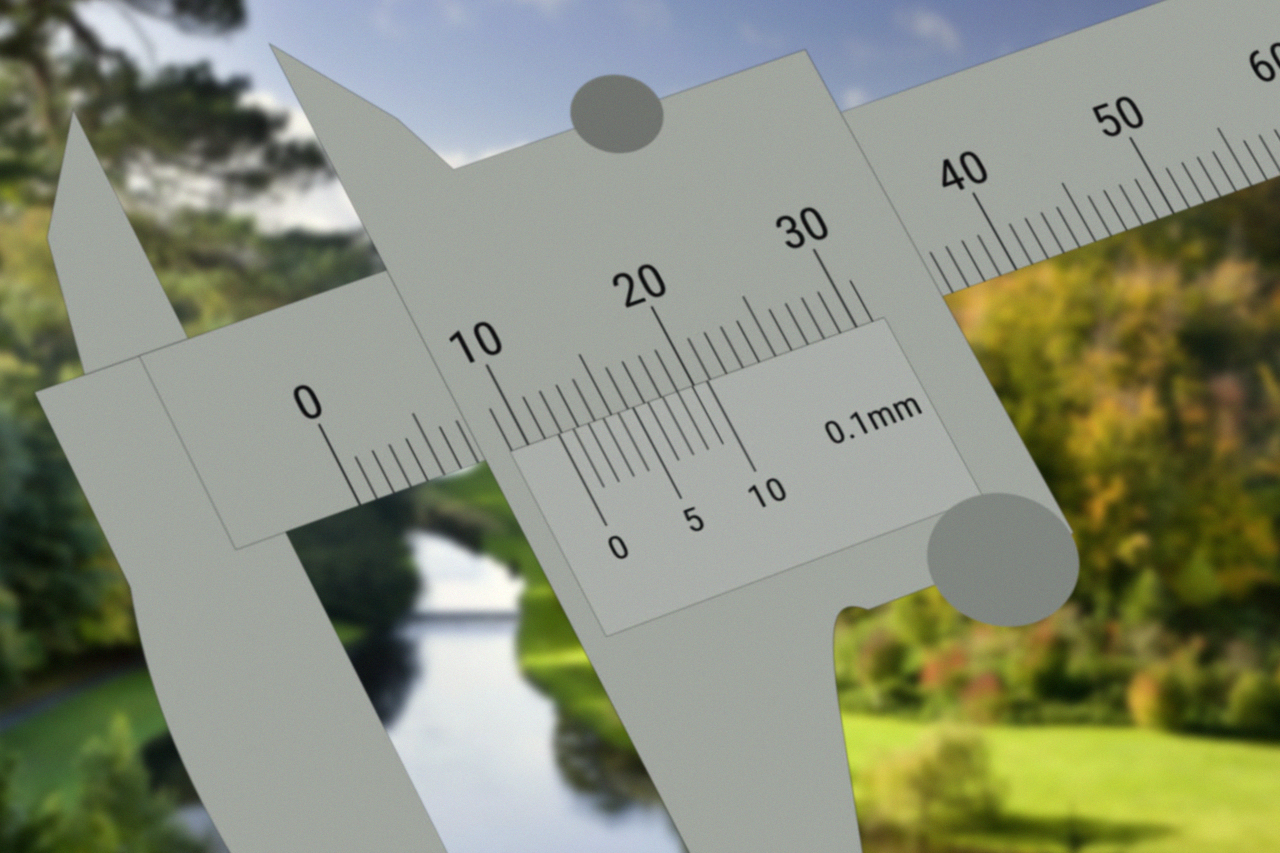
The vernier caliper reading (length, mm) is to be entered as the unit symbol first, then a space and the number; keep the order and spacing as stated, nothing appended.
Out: mm 11.8
